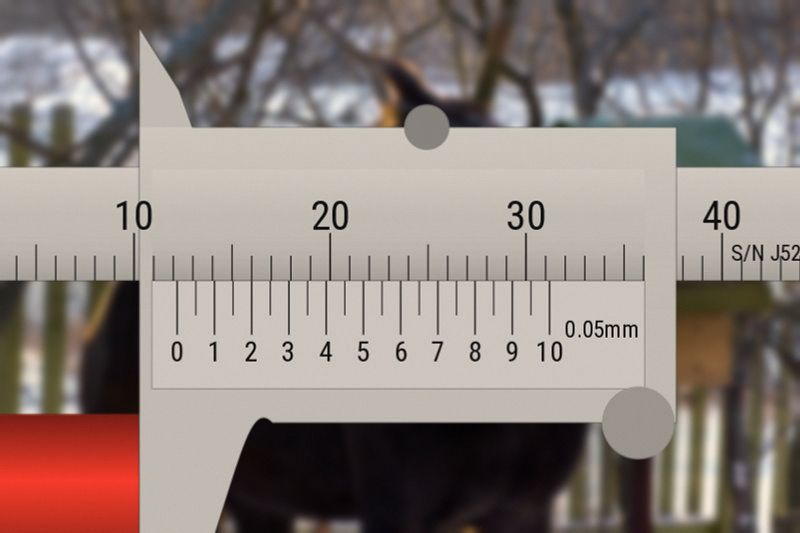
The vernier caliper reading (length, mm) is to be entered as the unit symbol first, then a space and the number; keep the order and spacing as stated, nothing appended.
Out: mm 12.2
